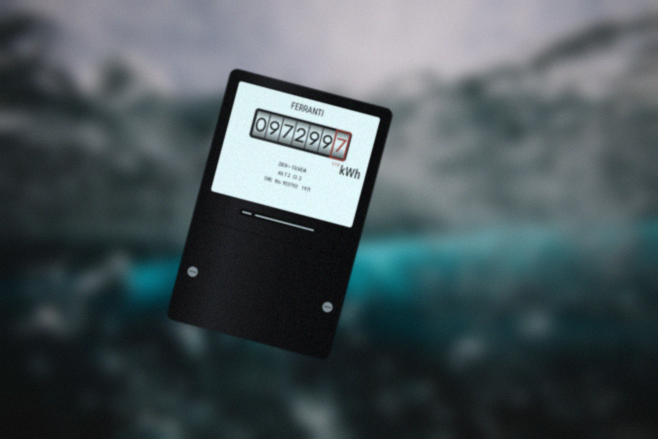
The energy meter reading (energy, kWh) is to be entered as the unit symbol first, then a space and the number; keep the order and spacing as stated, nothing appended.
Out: kWh 97299.7
